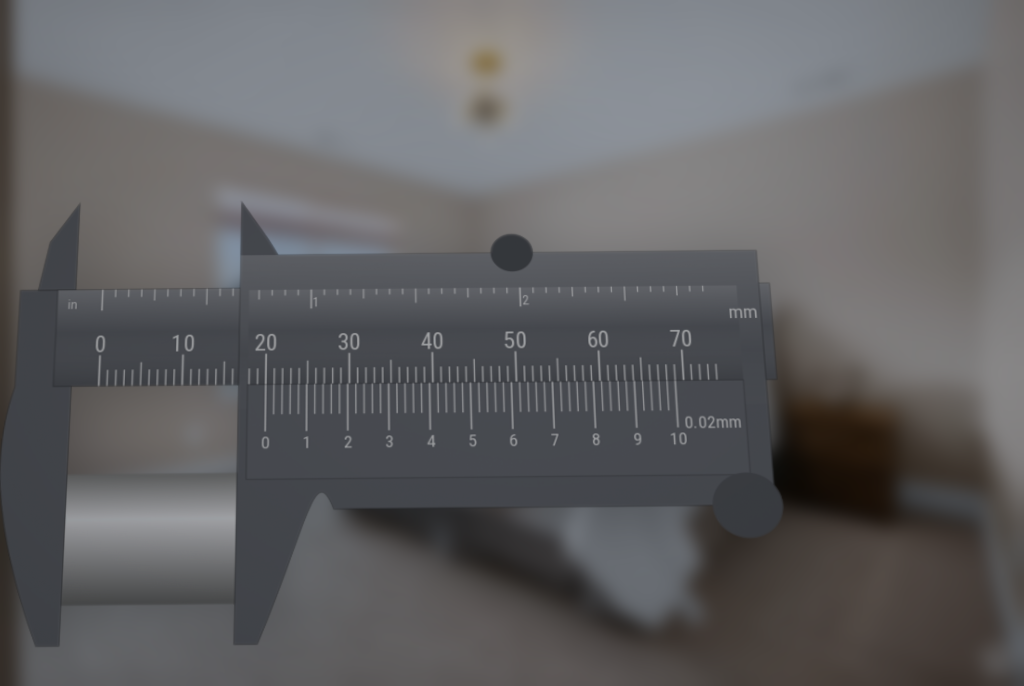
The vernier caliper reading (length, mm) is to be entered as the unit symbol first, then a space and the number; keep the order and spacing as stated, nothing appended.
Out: mm 20.0
